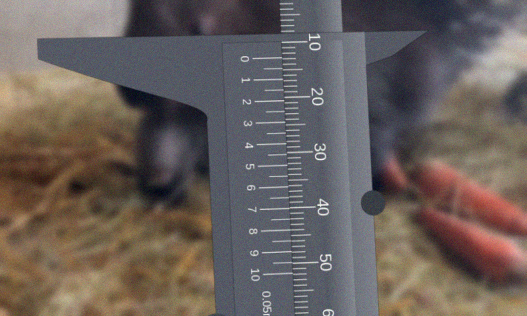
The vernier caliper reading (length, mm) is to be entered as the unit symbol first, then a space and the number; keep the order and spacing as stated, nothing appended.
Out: mm 12.8
